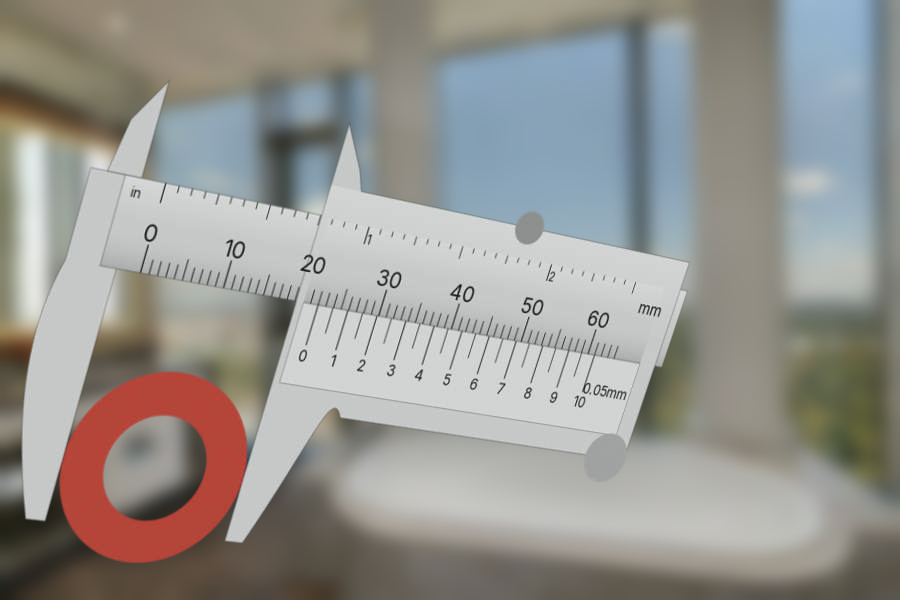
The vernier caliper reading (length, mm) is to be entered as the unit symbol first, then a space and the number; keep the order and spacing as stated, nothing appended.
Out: mm 22.0
